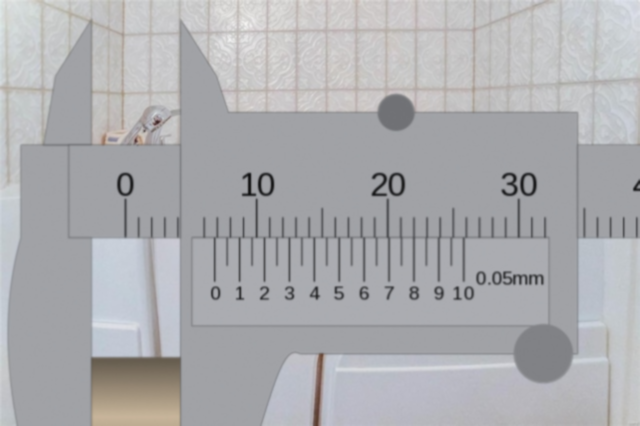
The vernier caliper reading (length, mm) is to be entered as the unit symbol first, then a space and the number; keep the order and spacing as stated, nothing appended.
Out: mm 6.8
